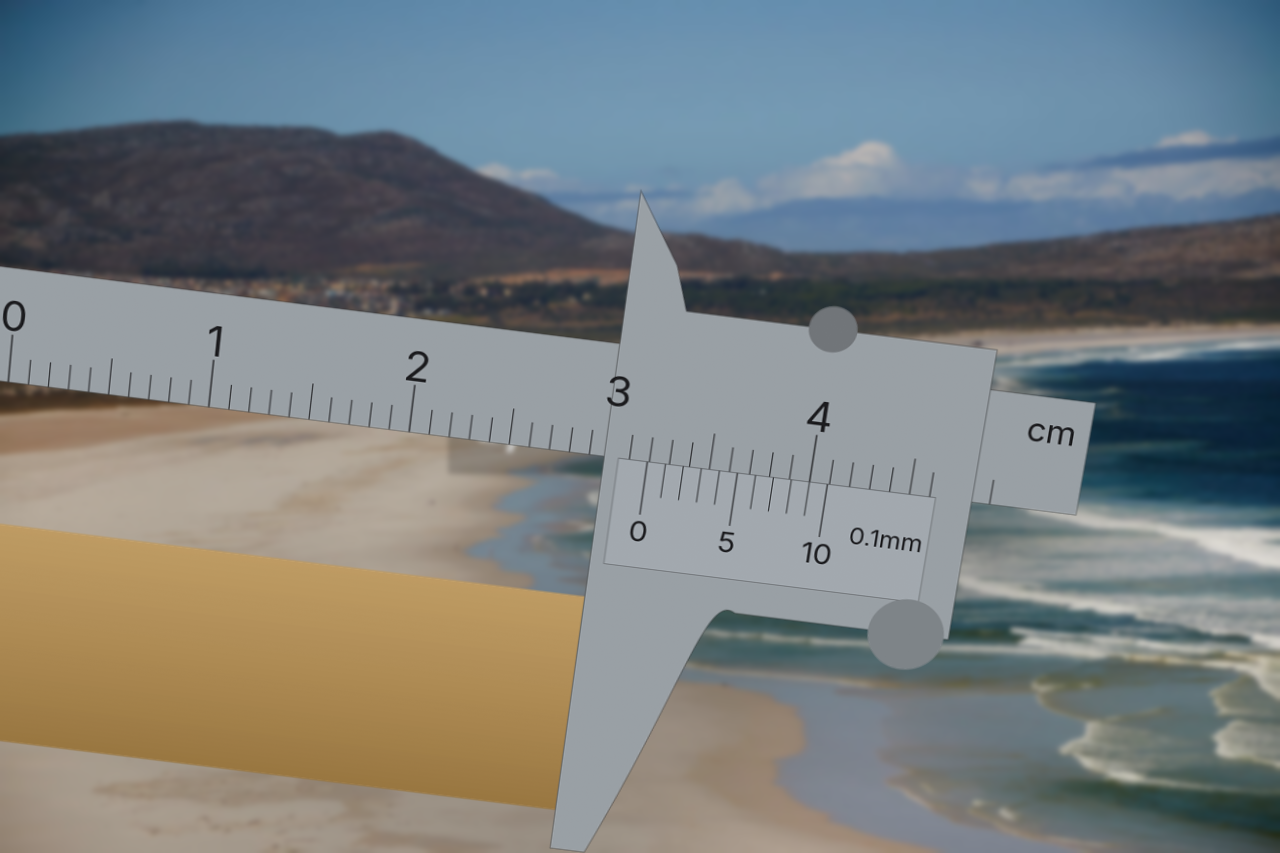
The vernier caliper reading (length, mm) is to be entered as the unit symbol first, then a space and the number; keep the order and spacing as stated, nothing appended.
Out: mm 31.9
